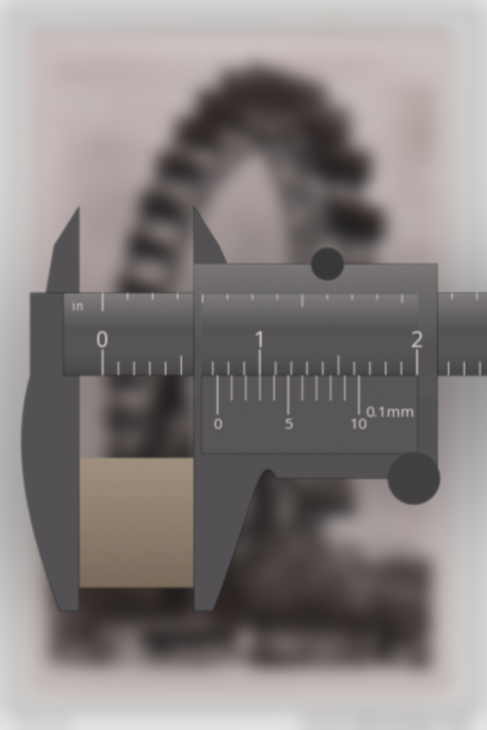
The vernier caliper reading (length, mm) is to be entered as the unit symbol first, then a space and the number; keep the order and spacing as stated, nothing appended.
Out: mm 7.3
